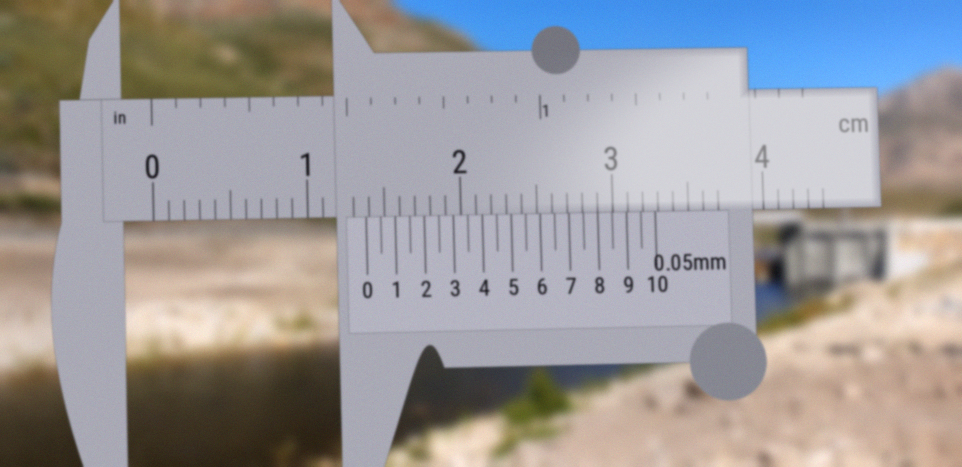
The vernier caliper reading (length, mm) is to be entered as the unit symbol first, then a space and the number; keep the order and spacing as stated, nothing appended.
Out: mm 13.8
